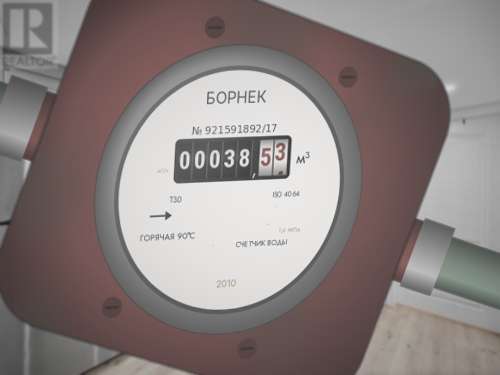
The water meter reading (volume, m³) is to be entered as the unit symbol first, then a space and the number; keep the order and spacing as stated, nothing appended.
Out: m³ 38.53
